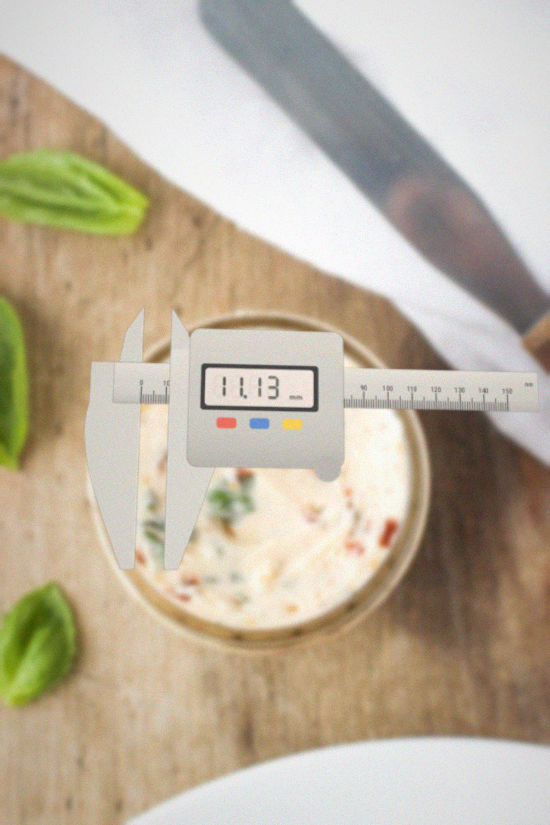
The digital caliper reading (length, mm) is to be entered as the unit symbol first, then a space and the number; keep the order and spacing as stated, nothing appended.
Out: mm 11.13
